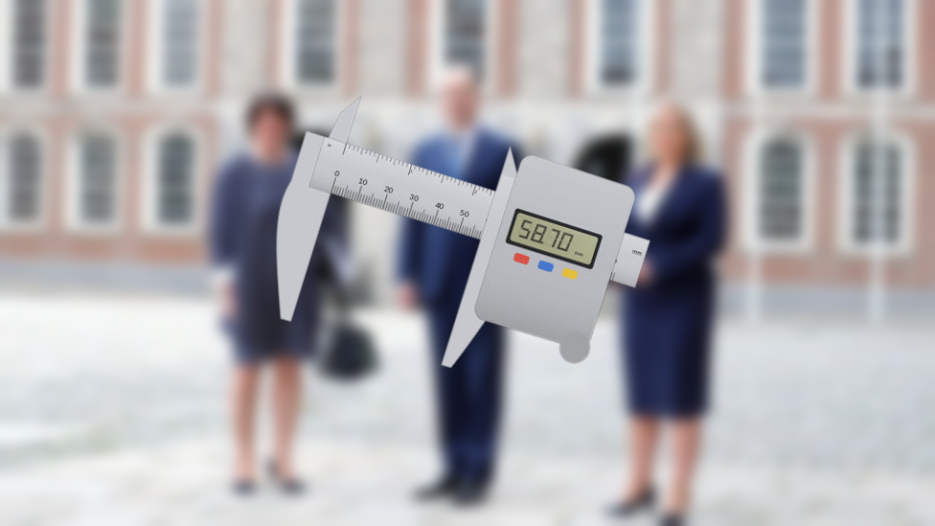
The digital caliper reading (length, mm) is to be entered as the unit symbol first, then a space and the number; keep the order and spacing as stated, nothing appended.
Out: mm 58.70
